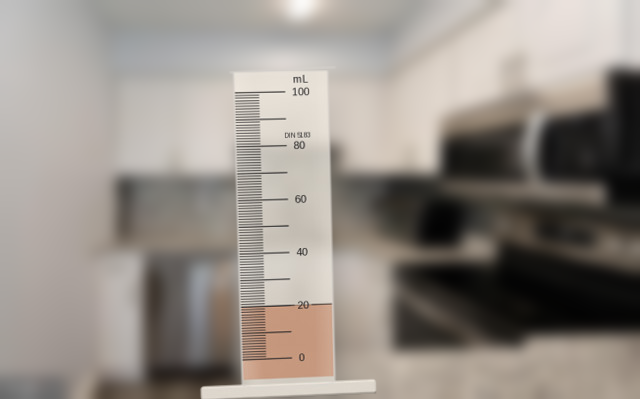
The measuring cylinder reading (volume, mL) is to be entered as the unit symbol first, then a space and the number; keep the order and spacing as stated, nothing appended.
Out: mL 20
